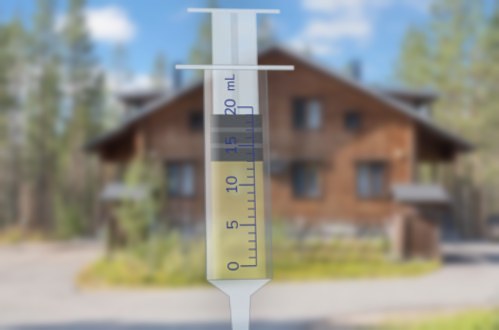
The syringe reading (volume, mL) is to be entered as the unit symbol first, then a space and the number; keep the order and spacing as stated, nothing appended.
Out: mL 13
